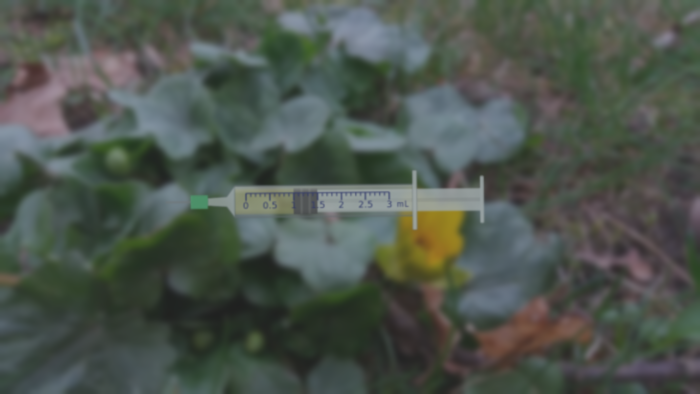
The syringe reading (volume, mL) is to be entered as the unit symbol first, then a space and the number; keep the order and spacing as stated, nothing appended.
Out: mL 1
